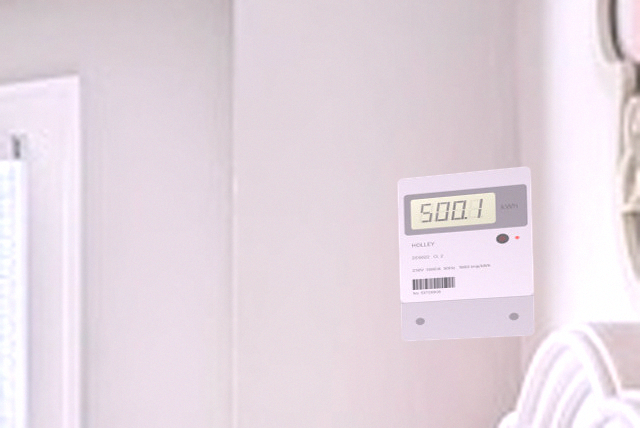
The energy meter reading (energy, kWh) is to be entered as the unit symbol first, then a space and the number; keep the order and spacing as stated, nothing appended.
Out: kWh 500.1
